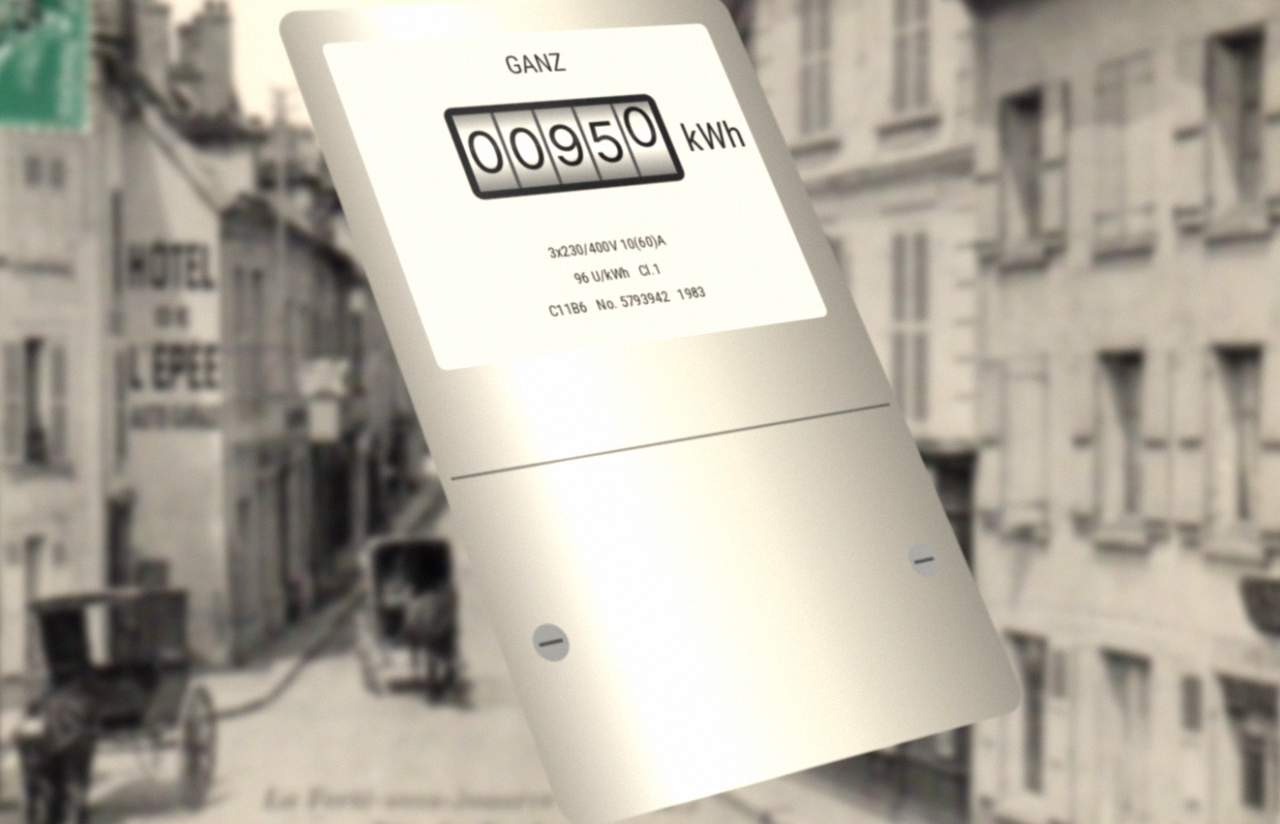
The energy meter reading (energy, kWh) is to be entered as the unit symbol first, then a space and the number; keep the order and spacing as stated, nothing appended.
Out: kWh 950
